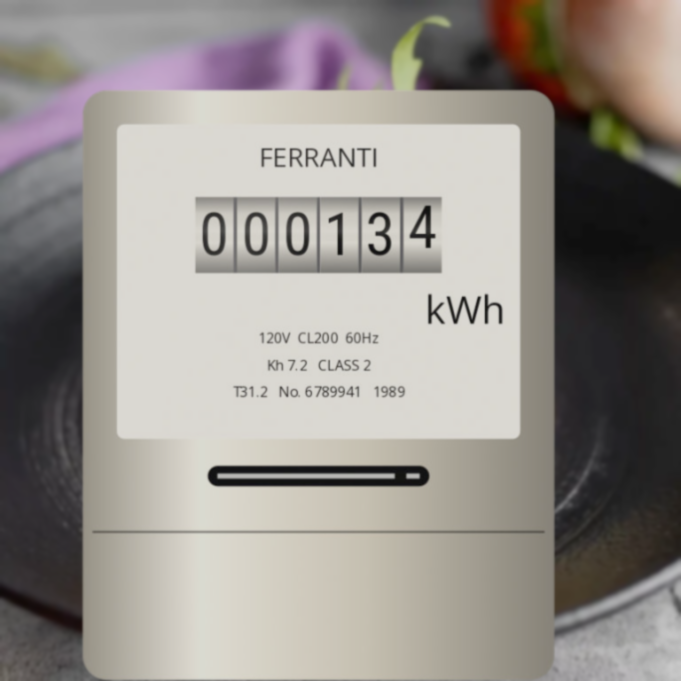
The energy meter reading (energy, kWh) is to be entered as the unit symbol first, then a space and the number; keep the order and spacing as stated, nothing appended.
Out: kWh 134
